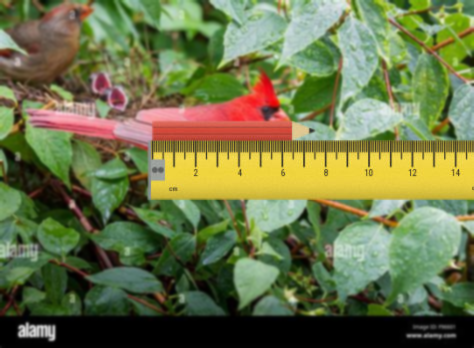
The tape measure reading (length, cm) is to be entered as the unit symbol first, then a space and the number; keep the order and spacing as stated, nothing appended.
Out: cm 7.5
